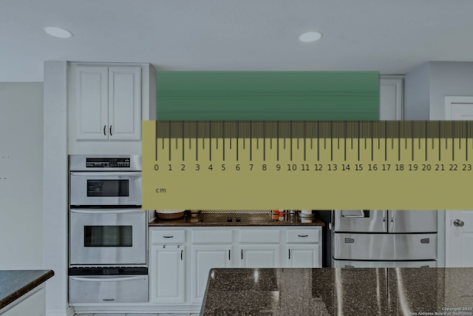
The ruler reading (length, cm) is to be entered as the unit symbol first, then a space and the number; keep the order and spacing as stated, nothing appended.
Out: cm 16.5
